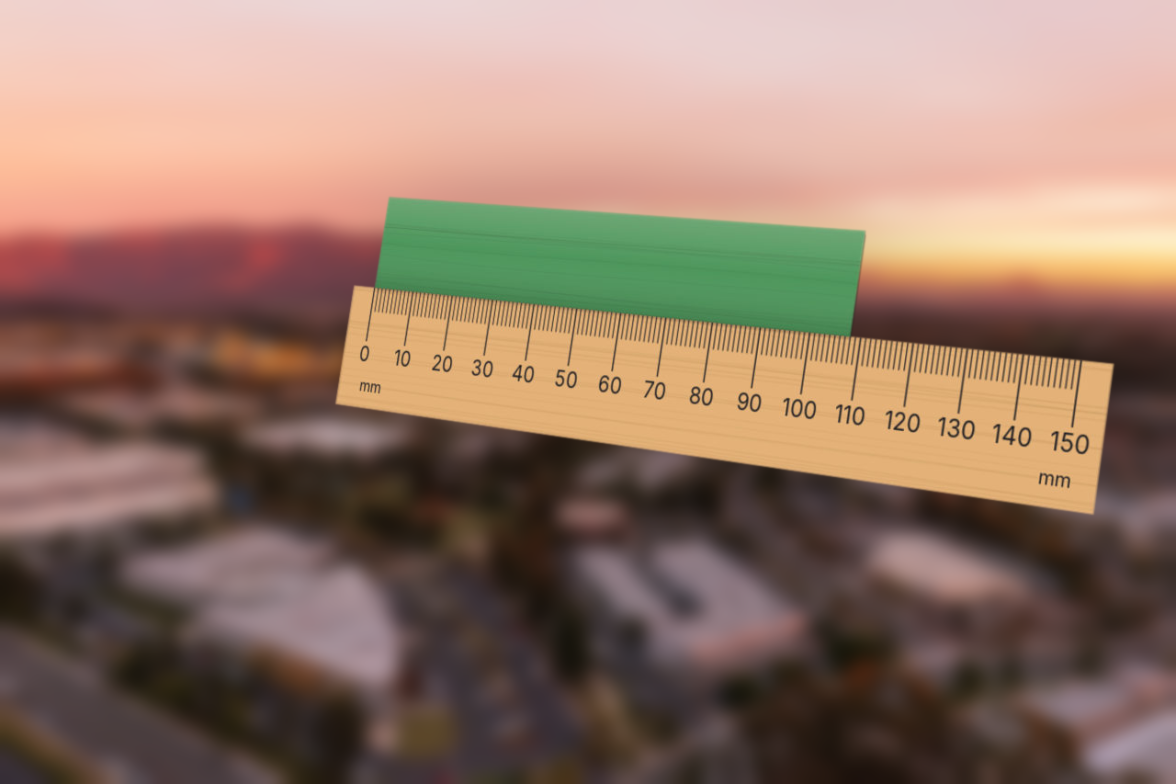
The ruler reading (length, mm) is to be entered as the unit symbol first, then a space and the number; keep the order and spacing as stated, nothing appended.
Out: mm 108
